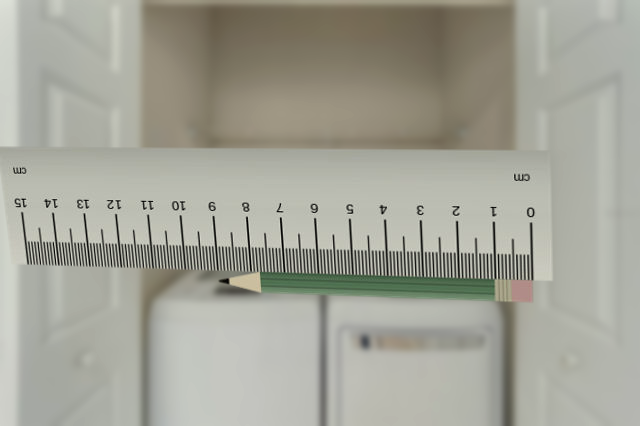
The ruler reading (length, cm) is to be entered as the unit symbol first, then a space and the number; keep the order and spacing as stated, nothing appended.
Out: cm 9
